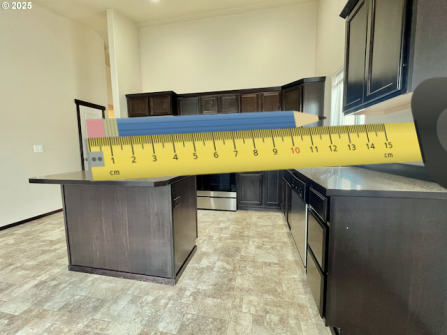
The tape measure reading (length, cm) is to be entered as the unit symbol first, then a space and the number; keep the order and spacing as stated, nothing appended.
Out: cm 12
